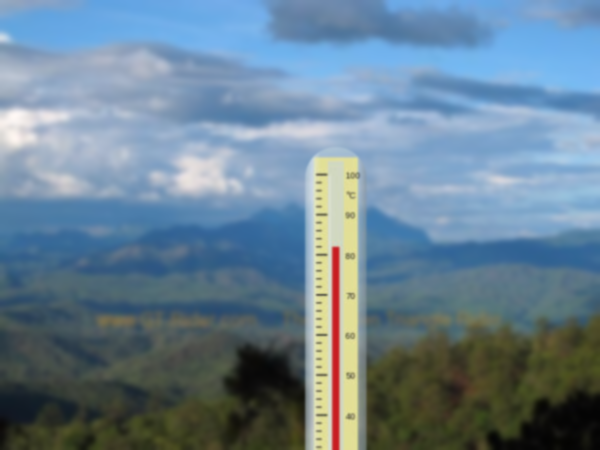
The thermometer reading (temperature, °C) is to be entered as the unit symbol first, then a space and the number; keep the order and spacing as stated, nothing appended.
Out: °C 82
